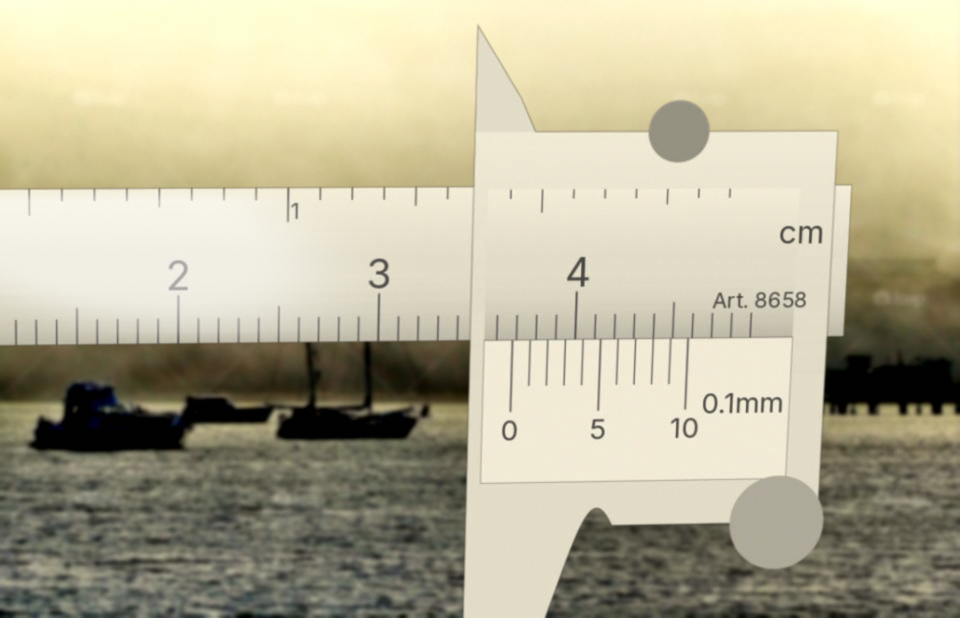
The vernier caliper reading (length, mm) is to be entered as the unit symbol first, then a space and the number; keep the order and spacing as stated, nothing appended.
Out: mm 36.8
